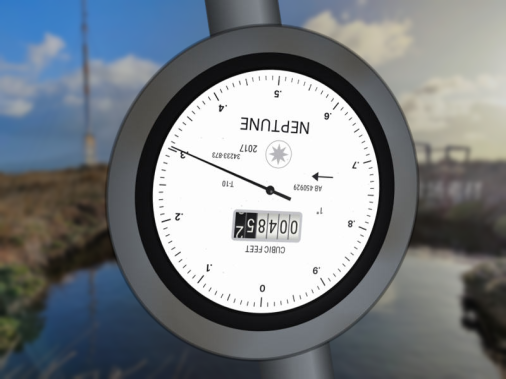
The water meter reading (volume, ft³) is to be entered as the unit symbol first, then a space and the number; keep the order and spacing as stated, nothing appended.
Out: ft³ 4852.30
